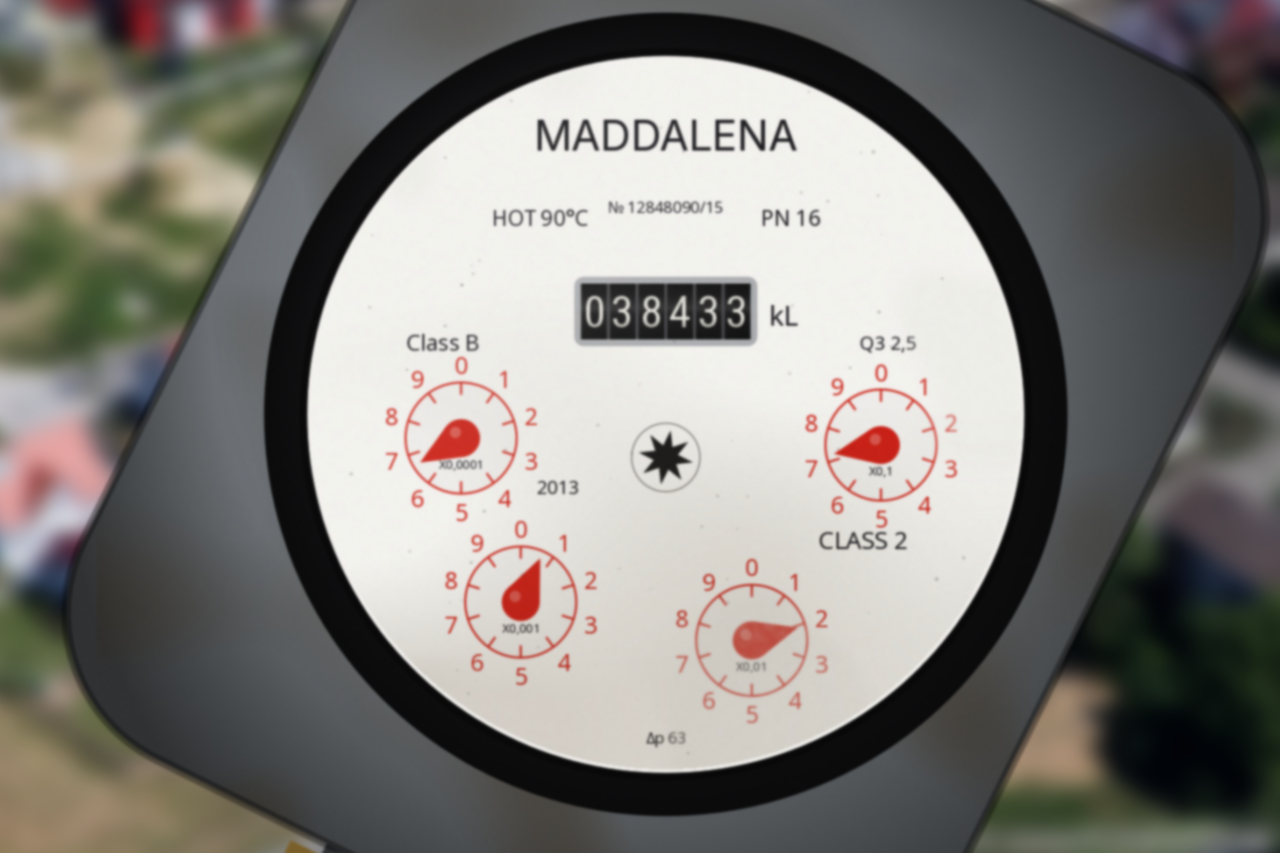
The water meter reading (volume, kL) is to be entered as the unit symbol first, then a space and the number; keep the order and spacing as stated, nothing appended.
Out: kL 38433.7206
